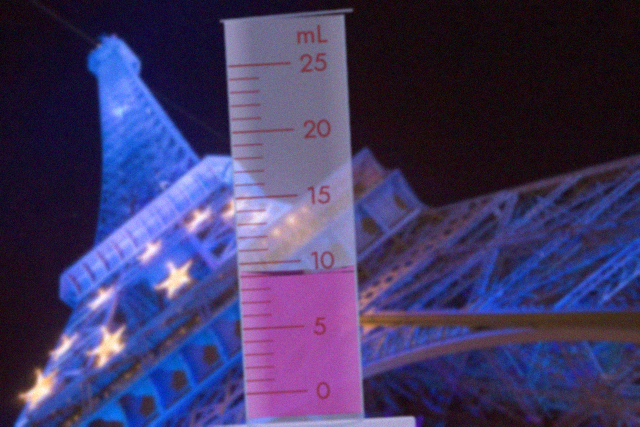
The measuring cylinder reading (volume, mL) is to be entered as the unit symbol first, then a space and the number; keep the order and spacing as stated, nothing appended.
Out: mL 9
